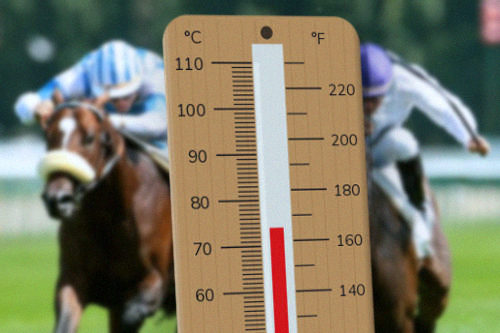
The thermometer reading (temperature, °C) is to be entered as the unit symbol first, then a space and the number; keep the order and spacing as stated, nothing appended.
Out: °C 74
